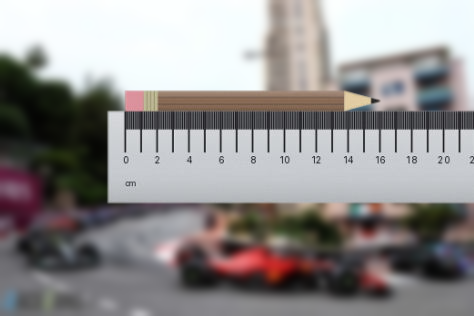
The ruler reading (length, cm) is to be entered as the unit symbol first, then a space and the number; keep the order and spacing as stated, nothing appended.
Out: cm 16
